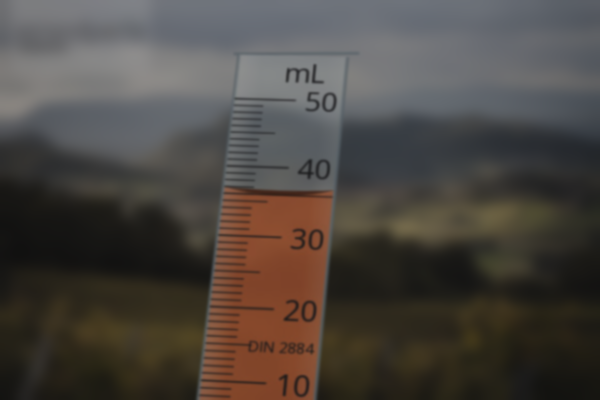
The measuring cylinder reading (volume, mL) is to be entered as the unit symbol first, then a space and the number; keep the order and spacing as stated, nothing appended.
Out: mL 36
